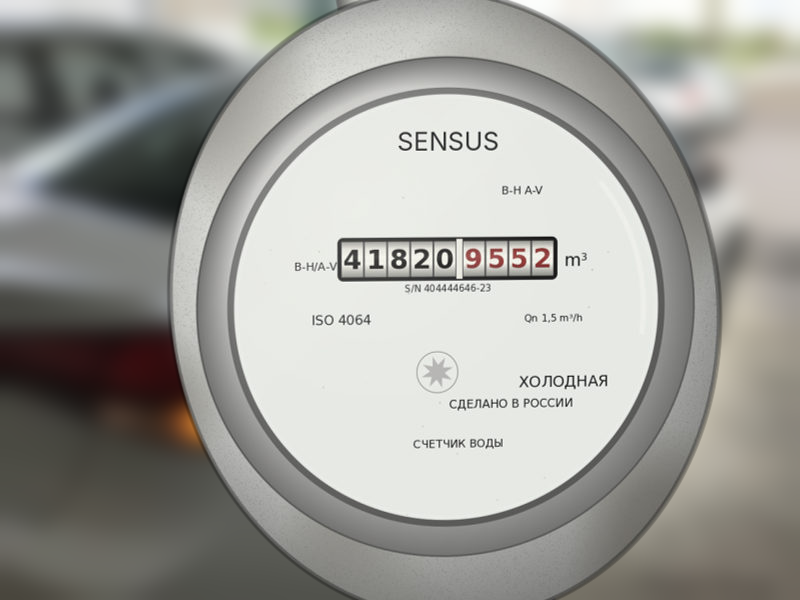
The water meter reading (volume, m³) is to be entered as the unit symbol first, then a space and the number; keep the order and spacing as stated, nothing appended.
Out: m³ 41820.9552
